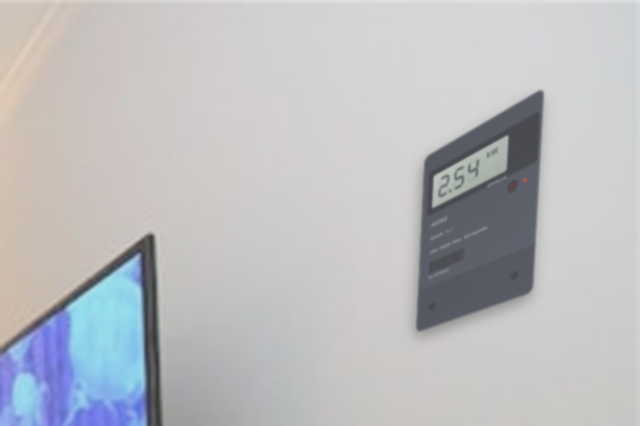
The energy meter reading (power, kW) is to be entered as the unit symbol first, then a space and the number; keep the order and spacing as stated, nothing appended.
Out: kW 2.54
